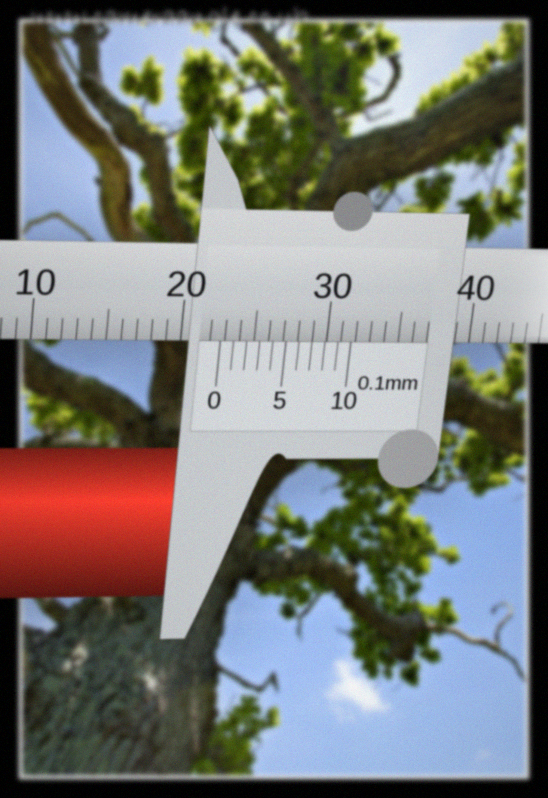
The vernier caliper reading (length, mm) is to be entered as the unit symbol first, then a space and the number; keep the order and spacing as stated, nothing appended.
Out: mm 22.7
